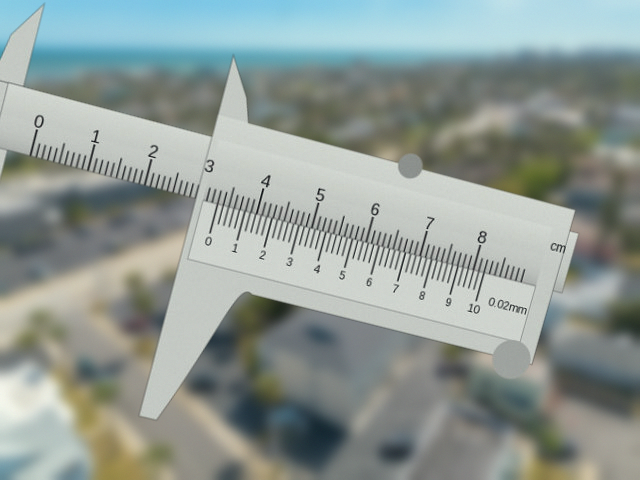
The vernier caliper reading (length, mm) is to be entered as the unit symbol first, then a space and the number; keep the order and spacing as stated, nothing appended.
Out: mm 33.0
